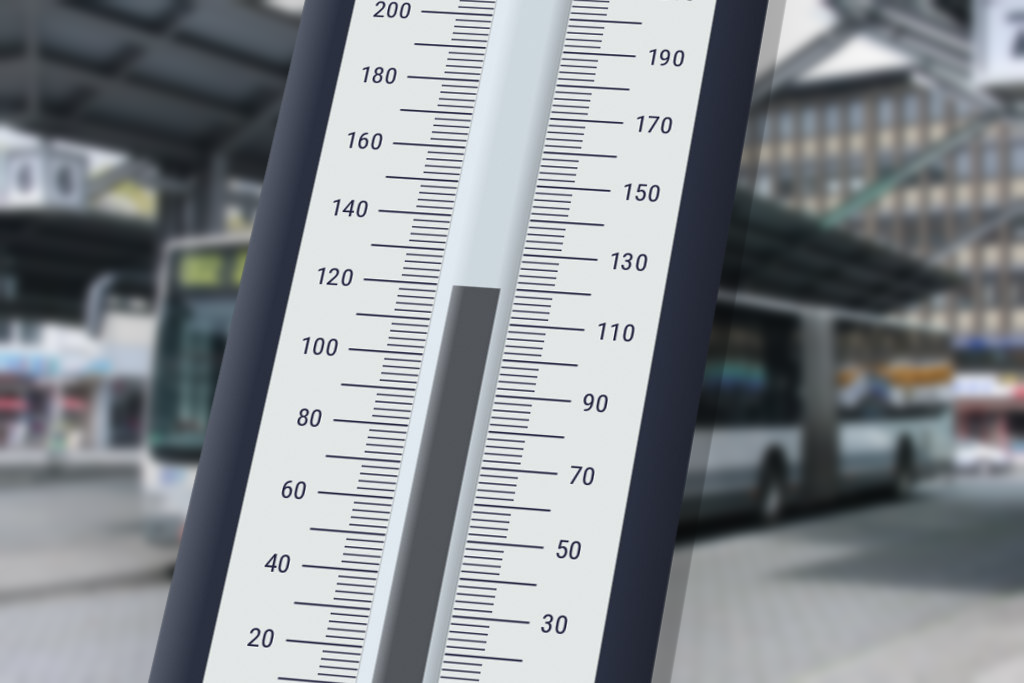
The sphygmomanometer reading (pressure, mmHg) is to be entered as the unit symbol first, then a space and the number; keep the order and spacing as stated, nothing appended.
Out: mmHg 120
